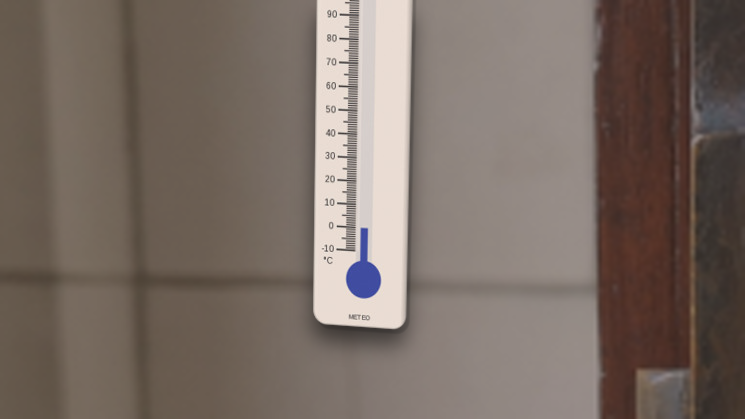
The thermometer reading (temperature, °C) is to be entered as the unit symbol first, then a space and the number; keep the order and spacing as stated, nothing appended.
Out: °C 0
